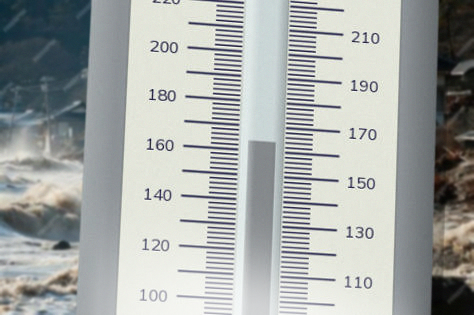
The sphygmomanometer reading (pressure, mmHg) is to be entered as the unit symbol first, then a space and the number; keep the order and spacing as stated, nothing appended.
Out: mmHg 164
